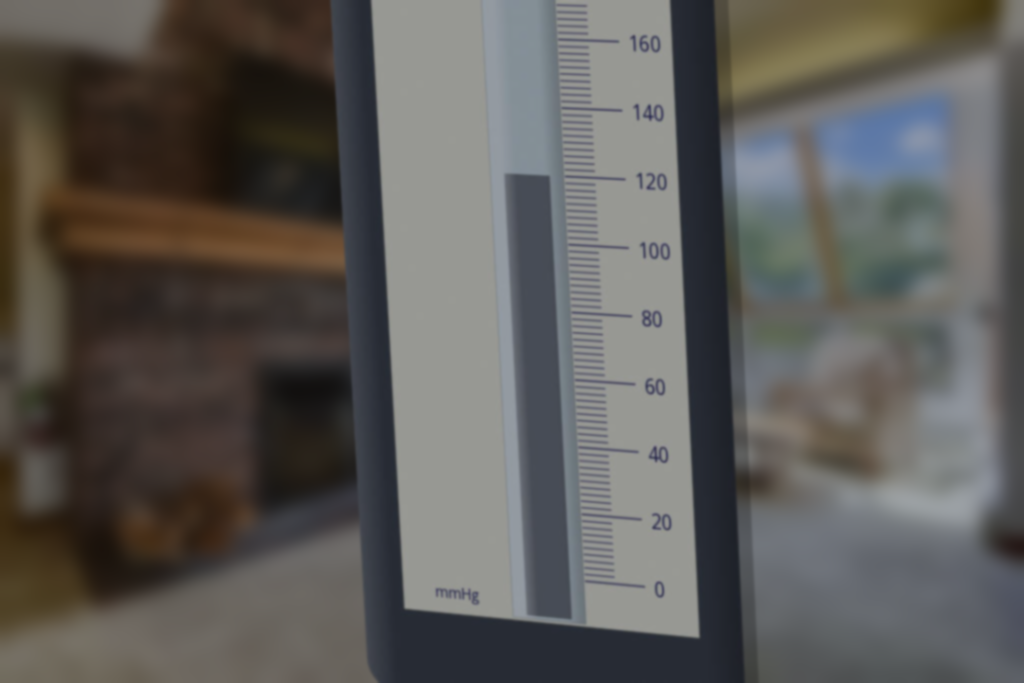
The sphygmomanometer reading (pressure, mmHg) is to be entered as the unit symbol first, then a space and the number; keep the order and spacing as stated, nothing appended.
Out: mmHg 120
